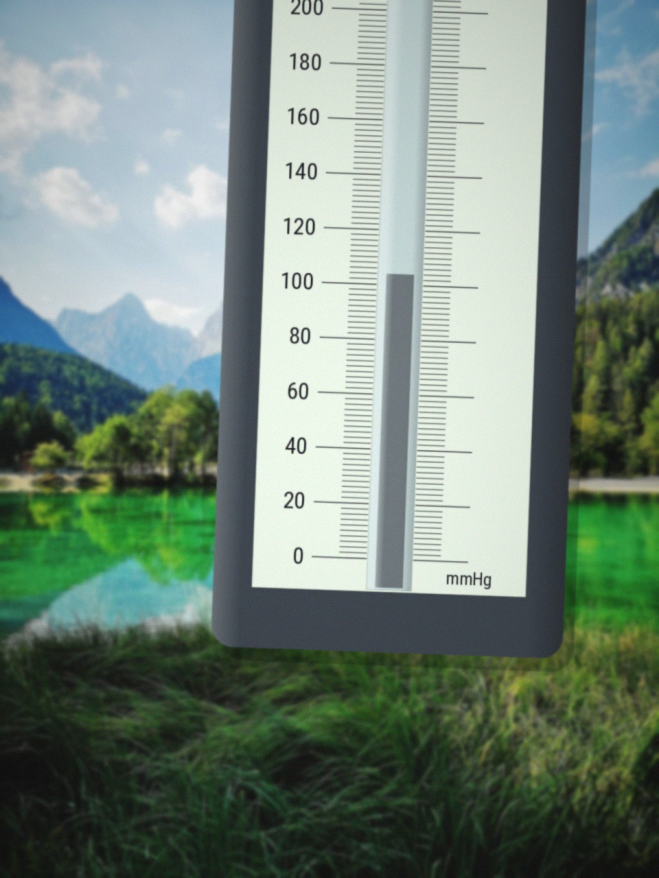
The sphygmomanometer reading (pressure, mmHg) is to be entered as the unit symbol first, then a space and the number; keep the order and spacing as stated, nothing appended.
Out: mmHg 104
